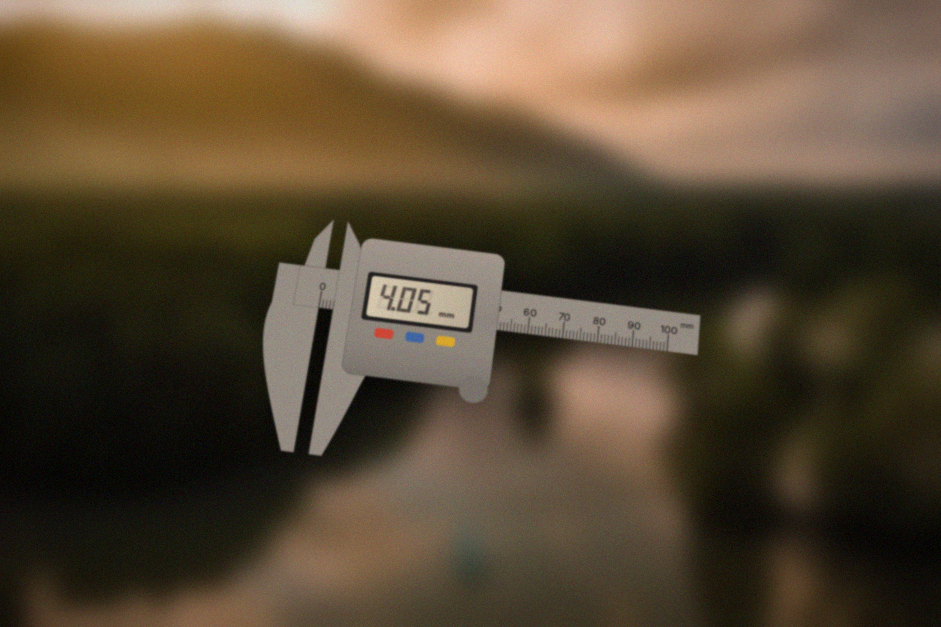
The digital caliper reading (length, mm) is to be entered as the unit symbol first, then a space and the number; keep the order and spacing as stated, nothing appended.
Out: mm 4.05
